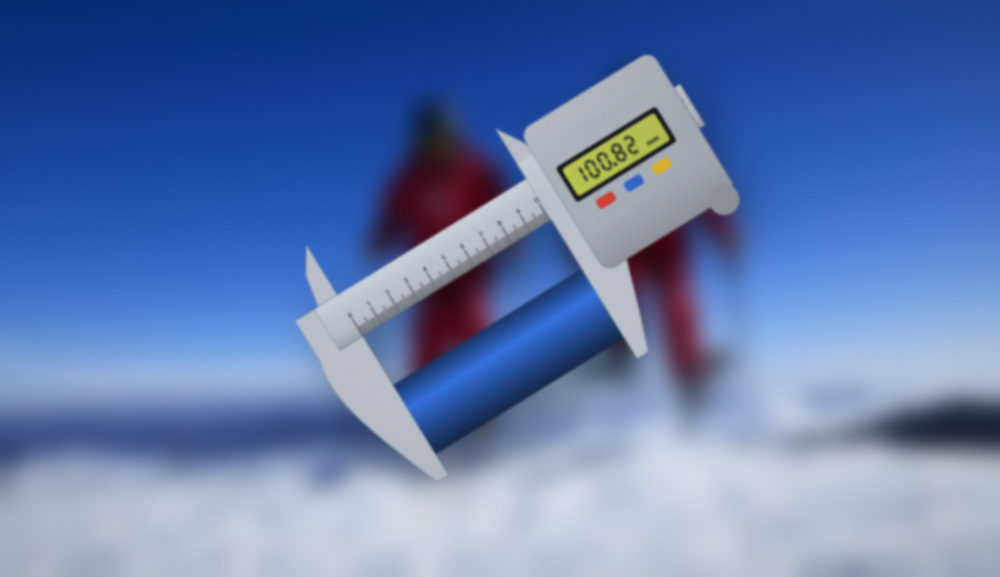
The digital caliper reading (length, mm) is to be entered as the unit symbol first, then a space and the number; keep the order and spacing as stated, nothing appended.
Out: mm 100.82
